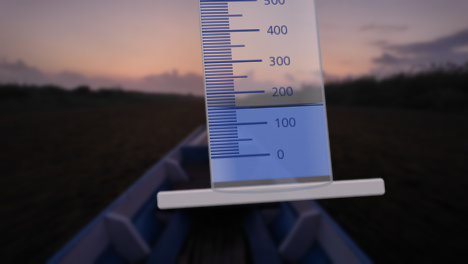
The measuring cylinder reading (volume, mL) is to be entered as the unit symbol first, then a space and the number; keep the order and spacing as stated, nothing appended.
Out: mL 150
